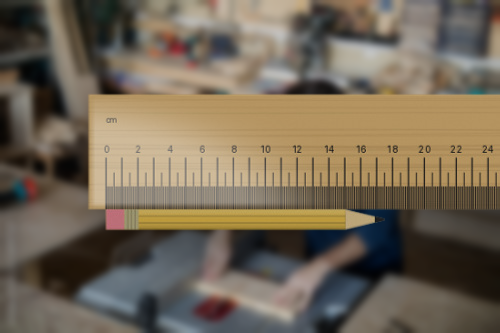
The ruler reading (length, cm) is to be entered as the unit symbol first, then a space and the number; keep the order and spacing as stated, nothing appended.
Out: cm 17.5
